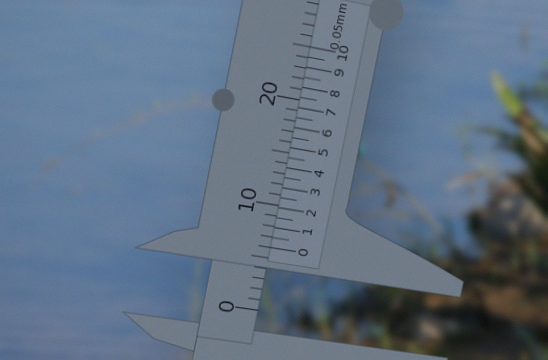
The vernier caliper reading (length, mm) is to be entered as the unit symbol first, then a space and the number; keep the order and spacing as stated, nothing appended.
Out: mm 6.0
